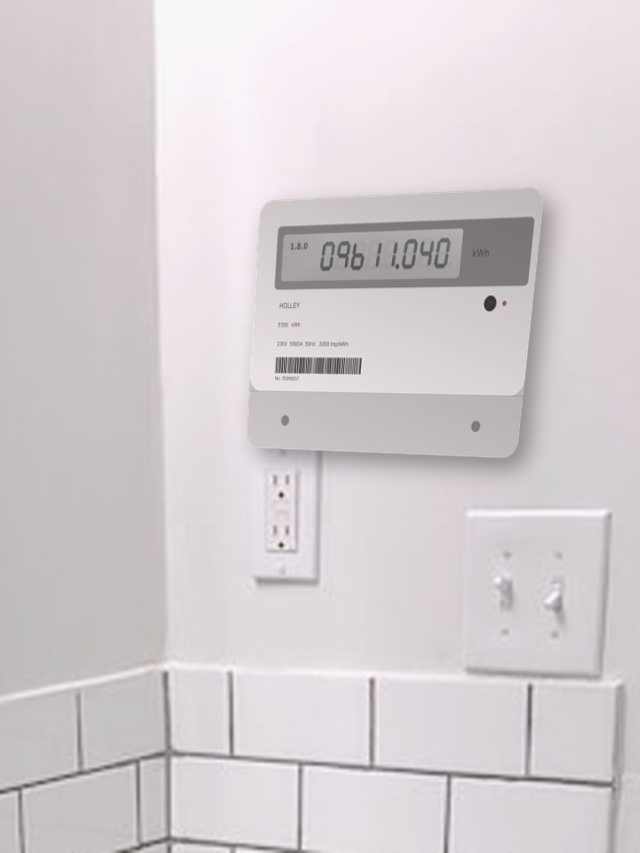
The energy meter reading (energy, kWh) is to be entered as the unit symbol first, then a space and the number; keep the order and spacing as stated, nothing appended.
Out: kWh 9611.040
